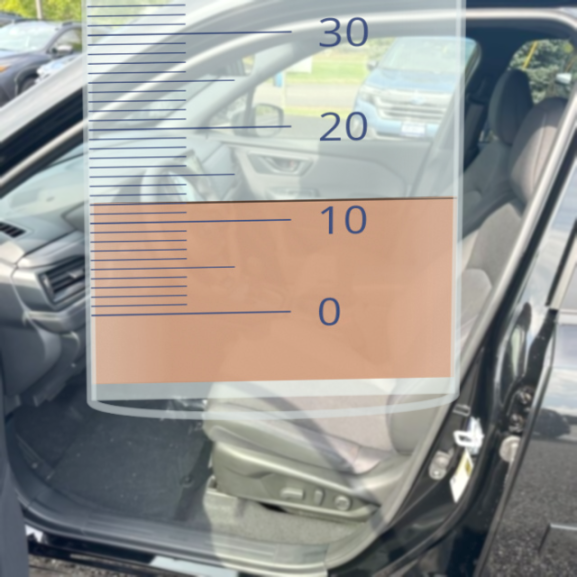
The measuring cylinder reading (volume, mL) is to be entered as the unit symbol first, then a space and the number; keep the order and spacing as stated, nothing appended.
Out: mL 12
